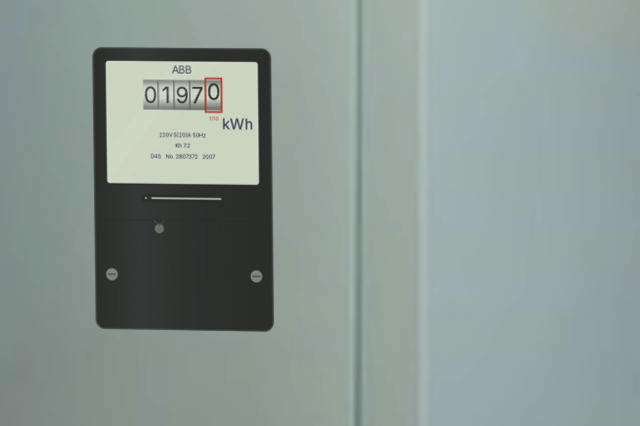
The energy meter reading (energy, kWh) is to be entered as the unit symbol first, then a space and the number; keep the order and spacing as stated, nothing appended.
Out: kWh 197.0
